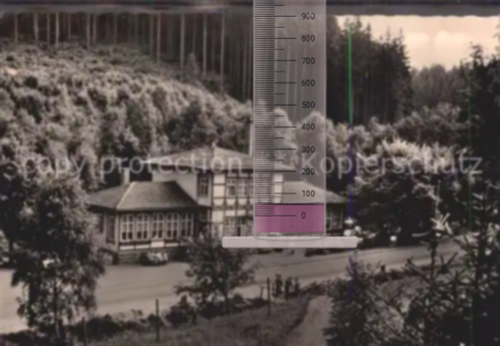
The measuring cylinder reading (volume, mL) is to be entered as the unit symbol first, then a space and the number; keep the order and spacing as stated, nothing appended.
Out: mL 50
